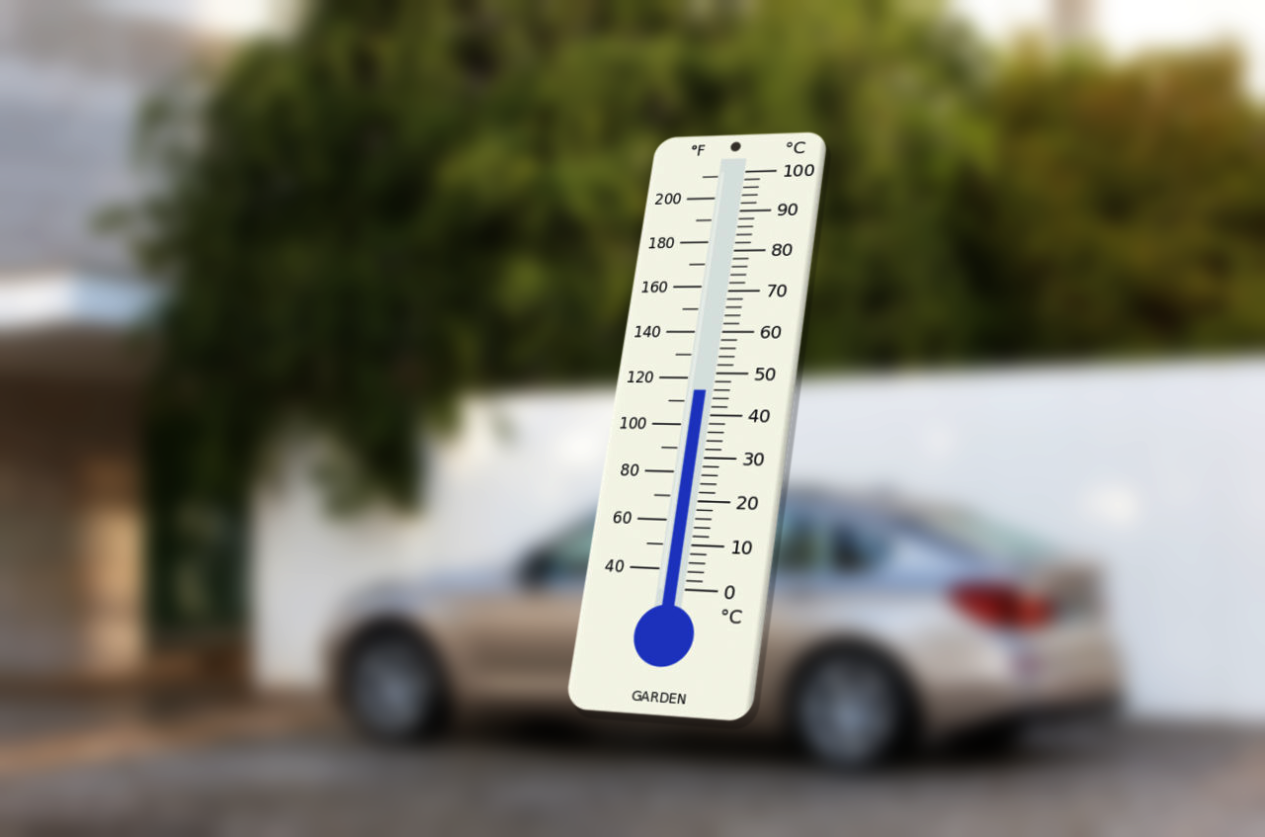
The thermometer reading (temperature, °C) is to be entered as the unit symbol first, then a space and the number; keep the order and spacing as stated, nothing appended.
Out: °C 46
